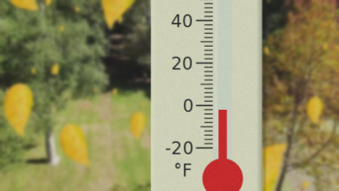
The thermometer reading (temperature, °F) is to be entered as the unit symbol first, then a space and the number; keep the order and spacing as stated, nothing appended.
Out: °F -2
